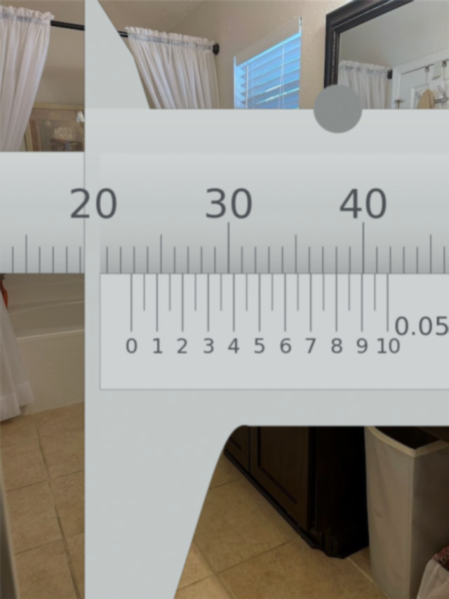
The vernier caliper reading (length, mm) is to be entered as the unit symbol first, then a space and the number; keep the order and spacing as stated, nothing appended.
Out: mm 22.8
